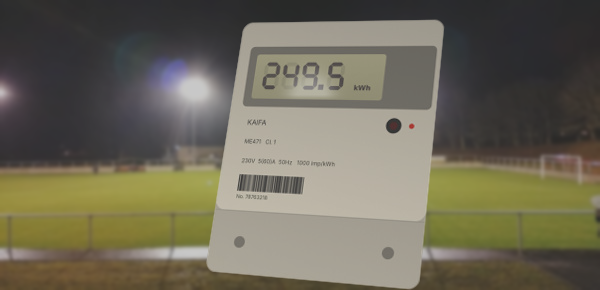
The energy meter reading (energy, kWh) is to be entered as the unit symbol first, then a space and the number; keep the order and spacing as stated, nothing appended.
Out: kWh 249.5
